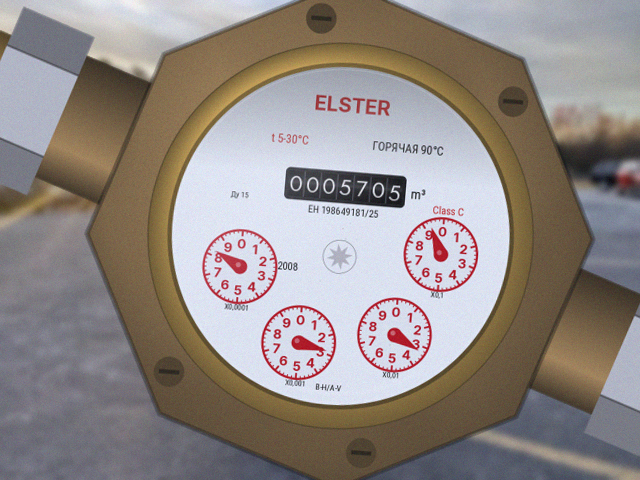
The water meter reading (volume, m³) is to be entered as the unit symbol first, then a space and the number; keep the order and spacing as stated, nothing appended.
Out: m³ 5704.9328
